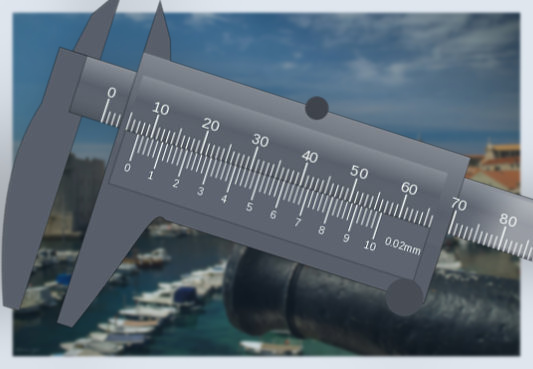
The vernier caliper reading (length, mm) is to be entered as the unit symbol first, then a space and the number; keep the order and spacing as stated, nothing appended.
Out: mm 7.5
